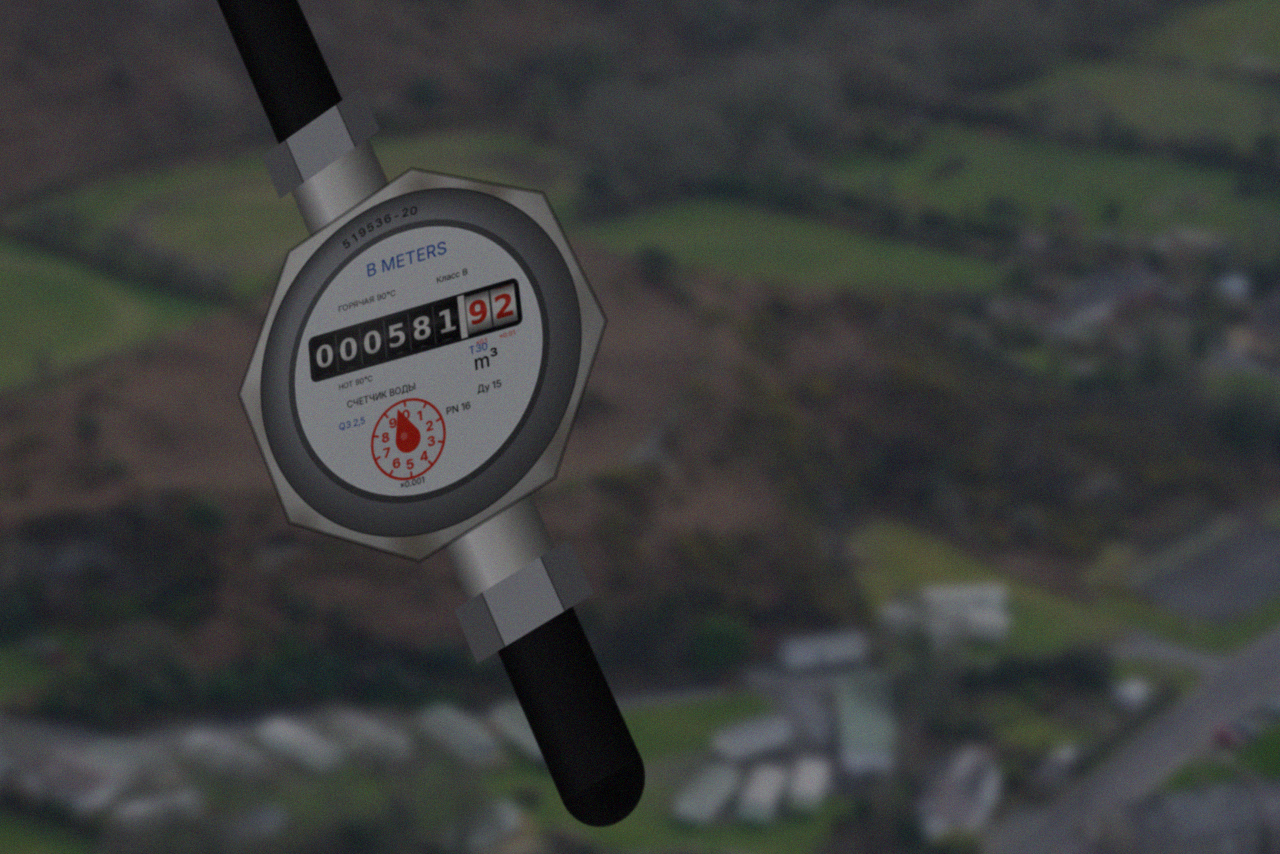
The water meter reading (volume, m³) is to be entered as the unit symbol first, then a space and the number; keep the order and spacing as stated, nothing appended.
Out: m³ 581.919
